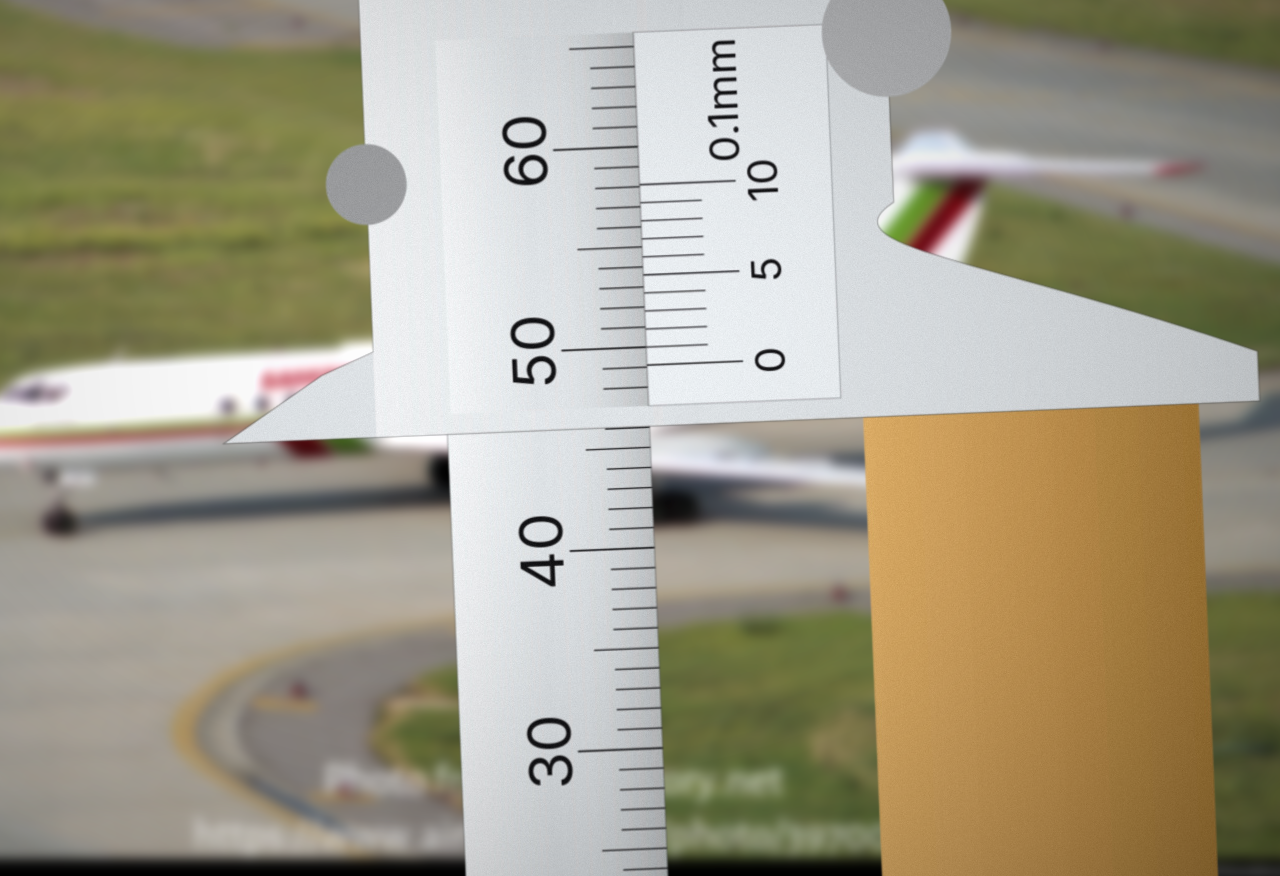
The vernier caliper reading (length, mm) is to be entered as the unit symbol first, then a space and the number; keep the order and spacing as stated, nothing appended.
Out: mm 49.1
